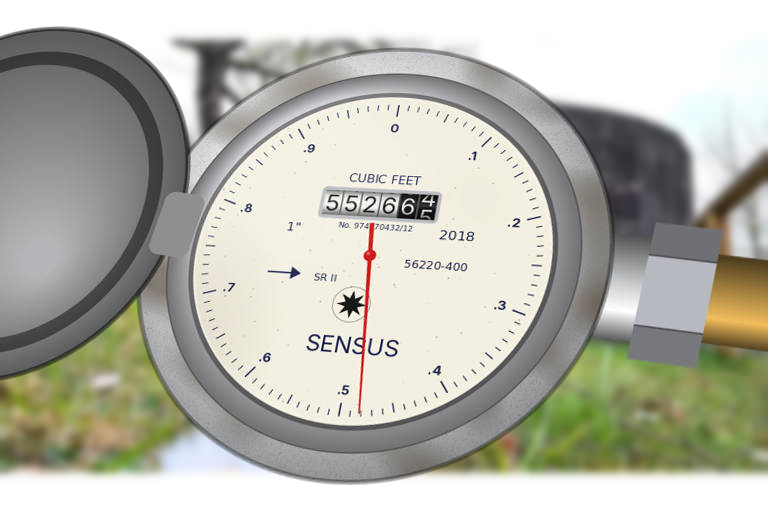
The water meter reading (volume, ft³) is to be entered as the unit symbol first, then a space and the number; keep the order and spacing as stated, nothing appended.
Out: ft³ 552664.48
